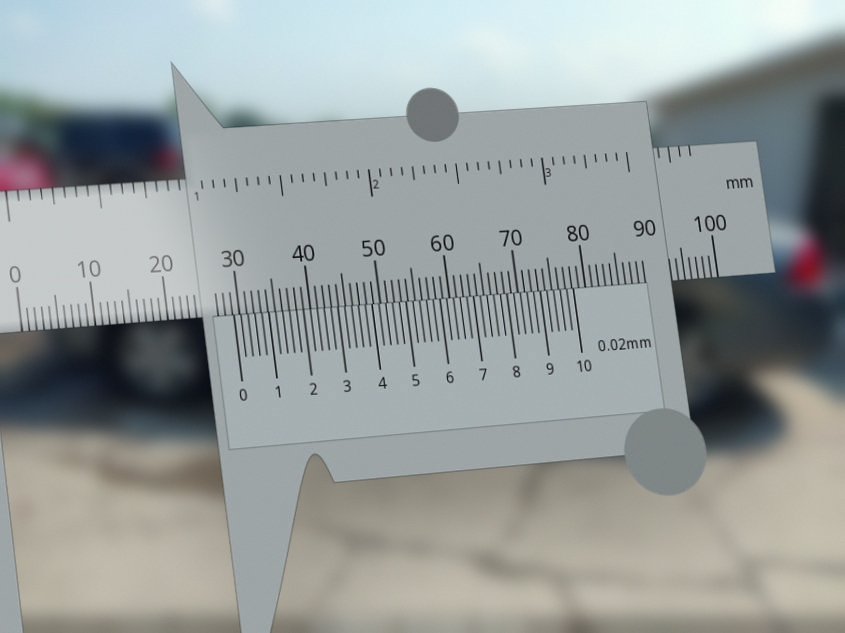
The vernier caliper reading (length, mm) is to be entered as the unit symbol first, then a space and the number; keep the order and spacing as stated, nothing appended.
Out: mm 29.2
